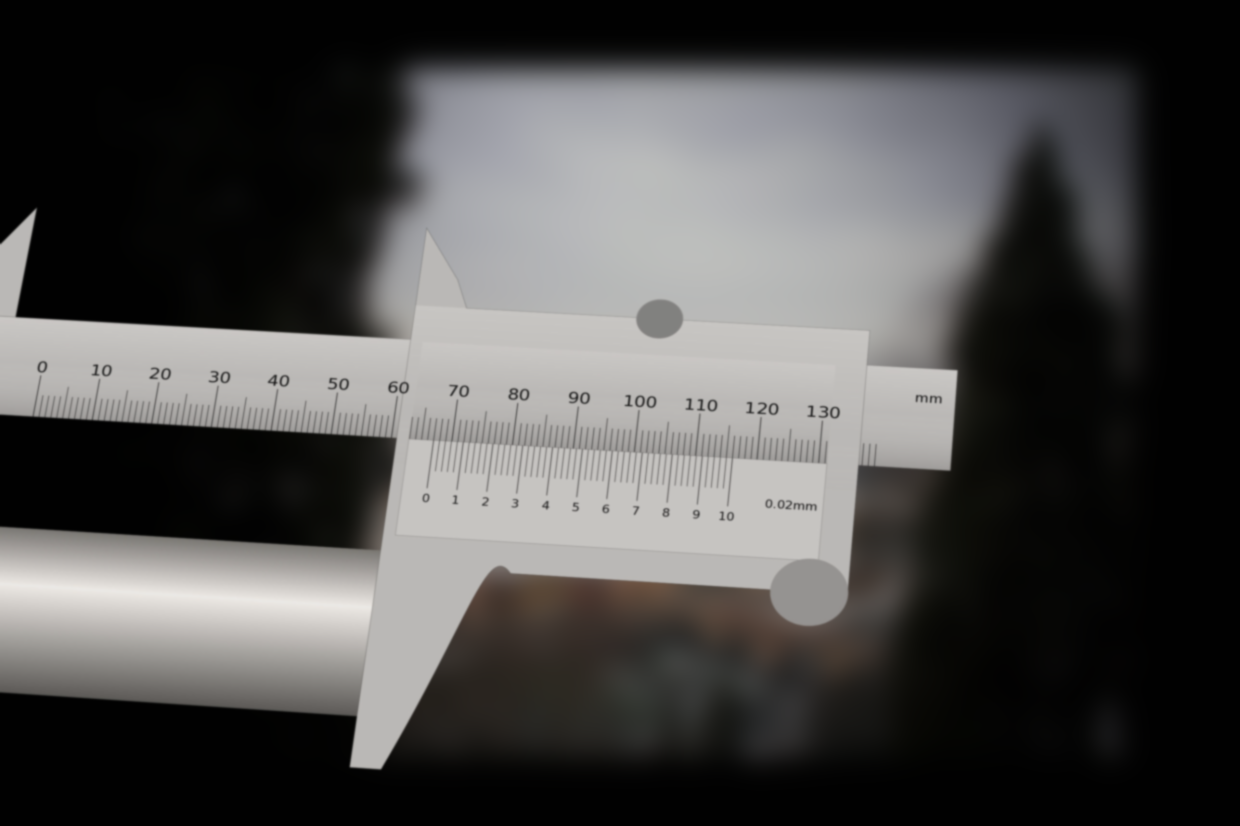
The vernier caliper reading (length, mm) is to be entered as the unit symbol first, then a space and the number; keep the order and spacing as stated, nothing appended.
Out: mm 67.0
